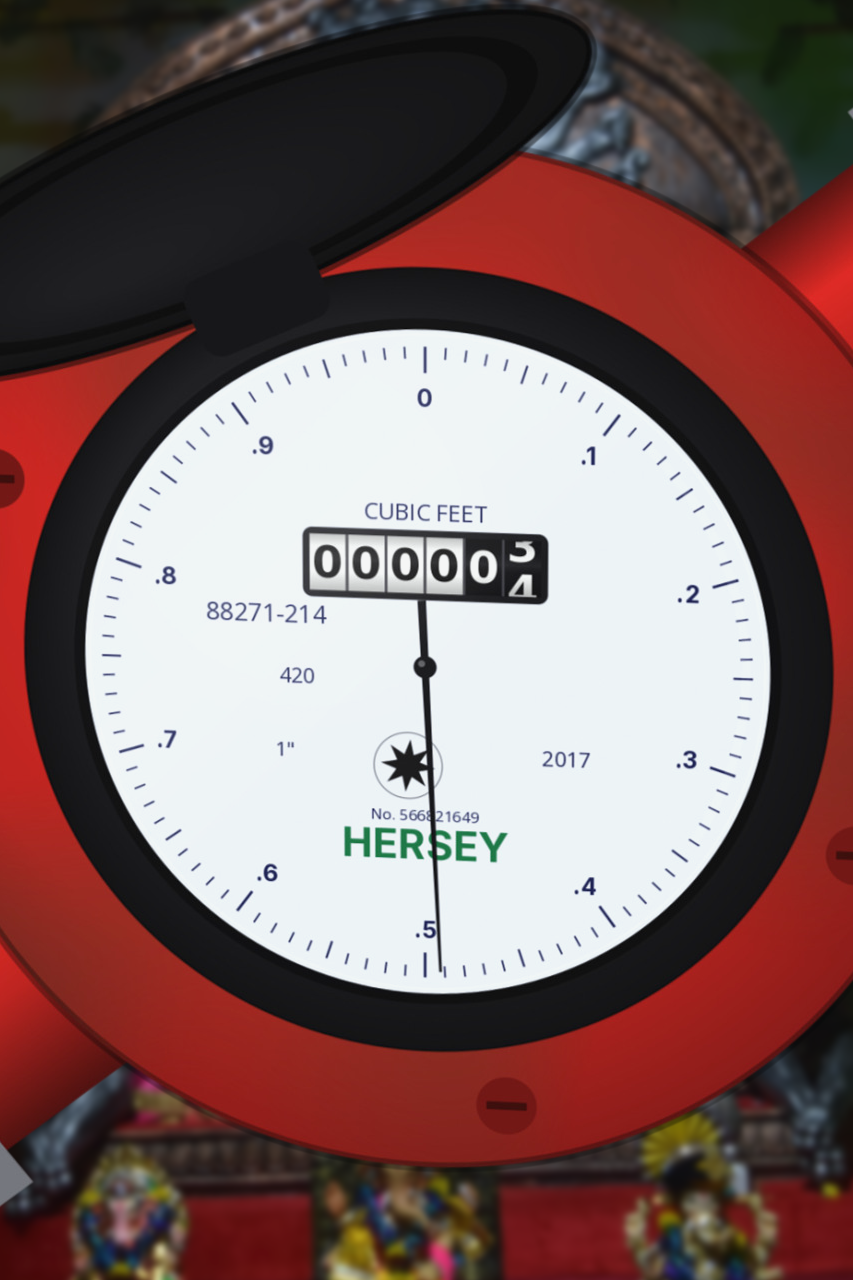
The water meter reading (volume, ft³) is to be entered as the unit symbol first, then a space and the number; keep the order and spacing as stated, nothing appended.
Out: ft³ 3.49
